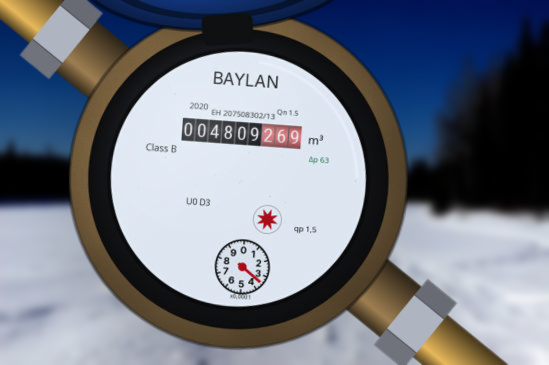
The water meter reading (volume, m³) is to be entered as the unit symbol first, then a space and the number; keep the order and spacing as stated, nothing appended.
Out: m³ 4809.2693
